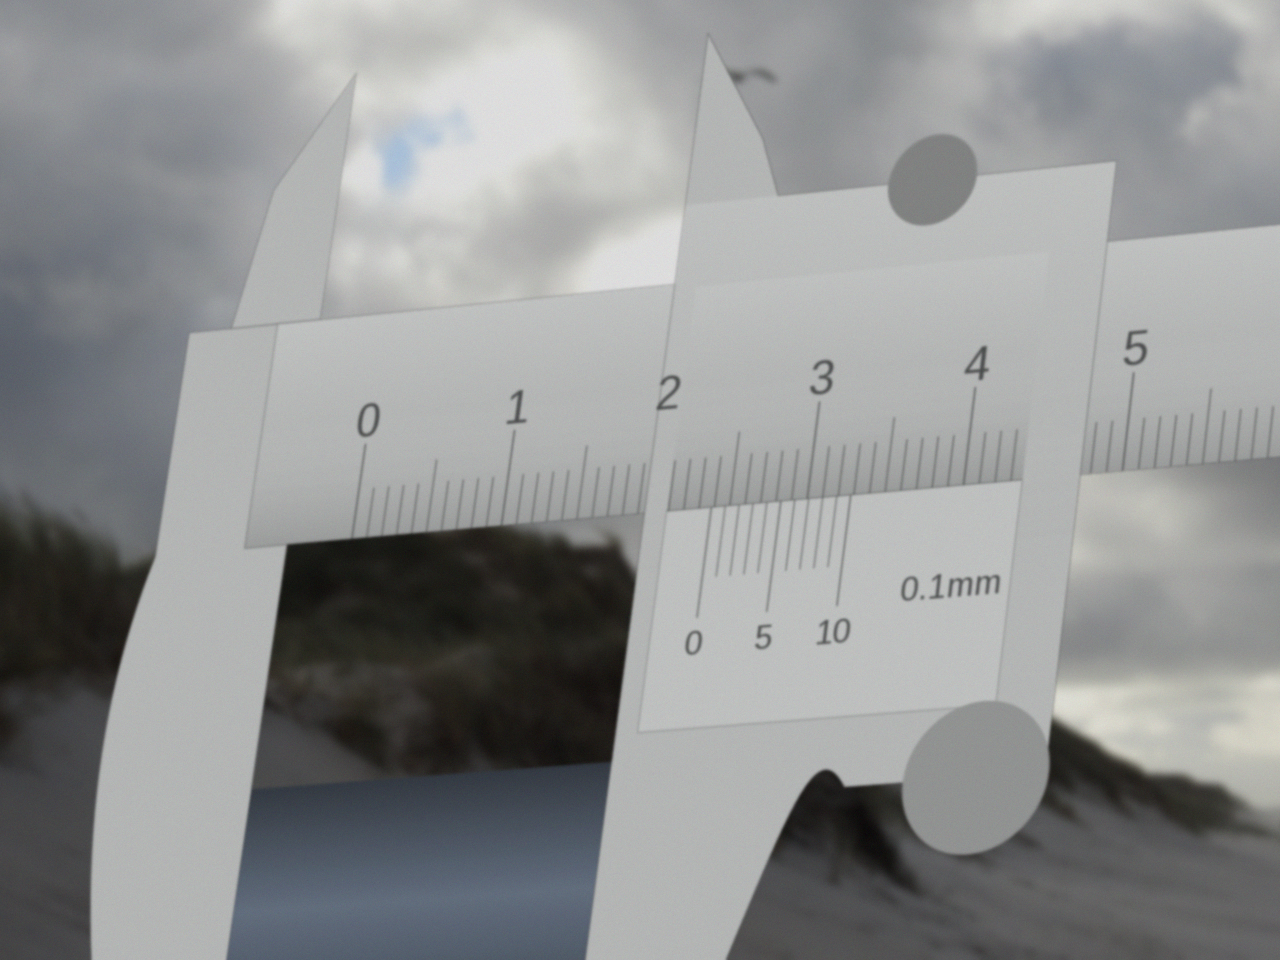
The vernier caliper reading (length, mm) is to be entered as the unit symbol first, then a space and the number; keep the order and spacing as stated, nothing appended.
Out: mm 23.8
